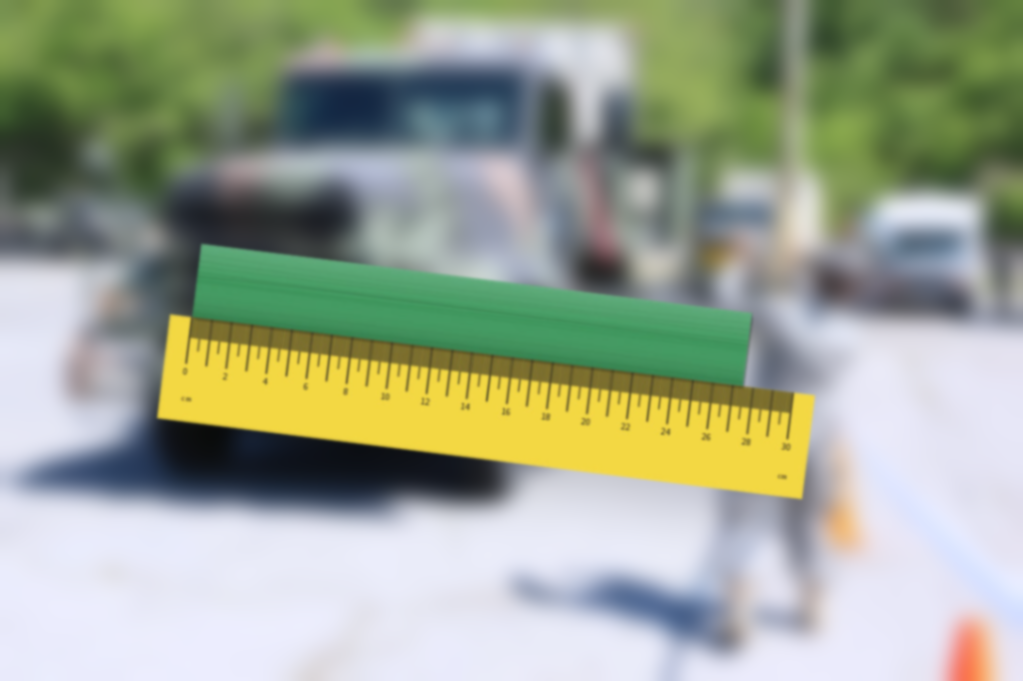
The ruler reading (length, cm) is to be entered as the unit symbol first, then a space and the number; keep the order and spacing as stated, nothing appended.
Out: cm 27.5
